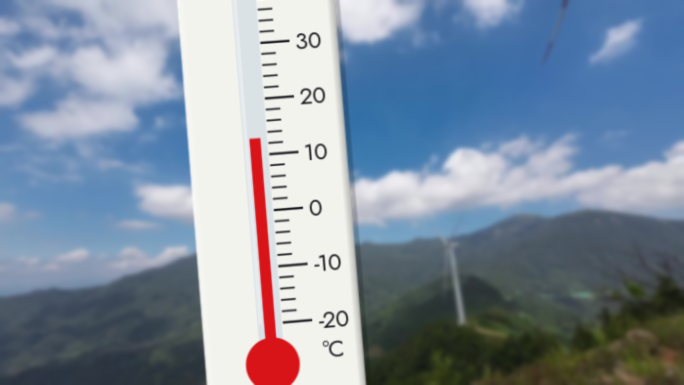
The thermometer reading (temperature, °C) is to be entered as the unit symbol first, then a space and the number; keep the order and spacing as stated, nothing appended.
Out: °C 13
